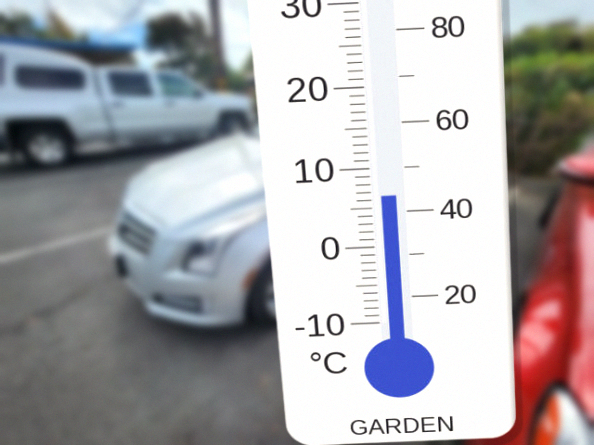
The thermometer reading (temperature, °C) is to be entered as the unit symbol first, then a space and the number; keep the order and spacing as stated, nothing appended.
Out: °C 6.5
